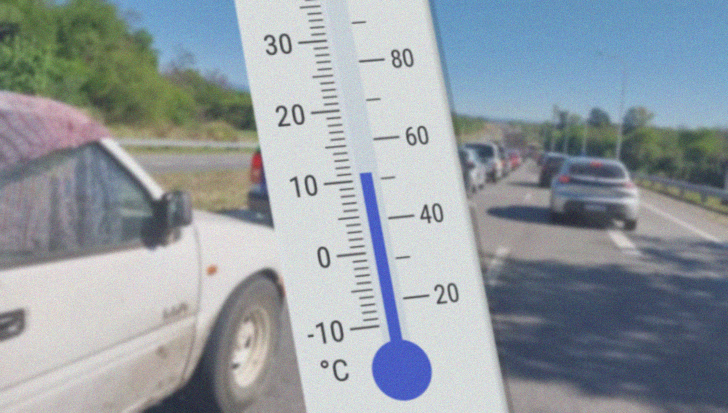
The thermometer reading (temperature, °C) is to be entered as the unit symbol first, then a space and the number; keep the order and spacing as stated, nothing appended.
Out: °C 11
